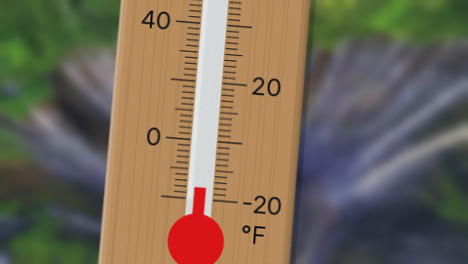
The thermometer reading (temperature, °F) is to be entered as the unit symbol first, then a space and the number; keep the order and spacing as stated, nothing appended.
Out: °F -16
